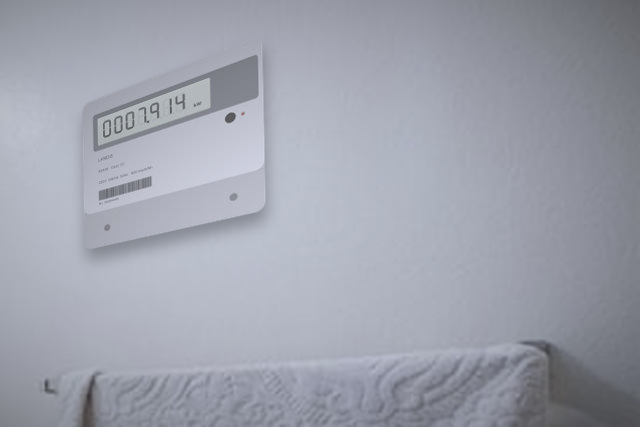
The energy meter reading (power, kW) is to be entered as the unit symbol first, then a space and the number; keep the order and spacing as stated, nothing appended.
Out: kW 7.914
